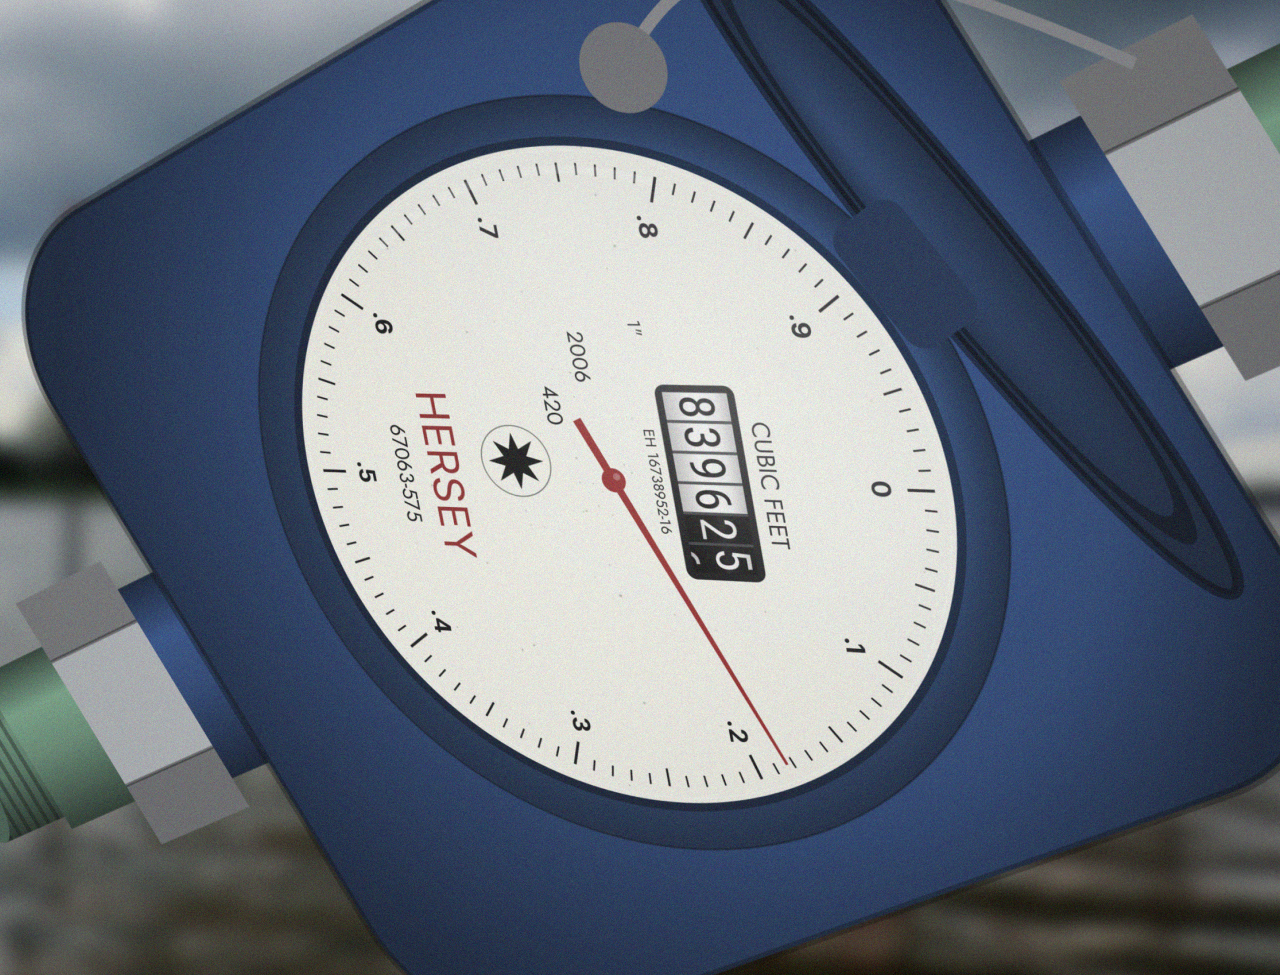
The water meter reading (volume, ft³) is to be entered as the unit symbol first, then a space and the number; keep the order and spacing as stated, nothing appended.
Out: ft³ 839625.18
